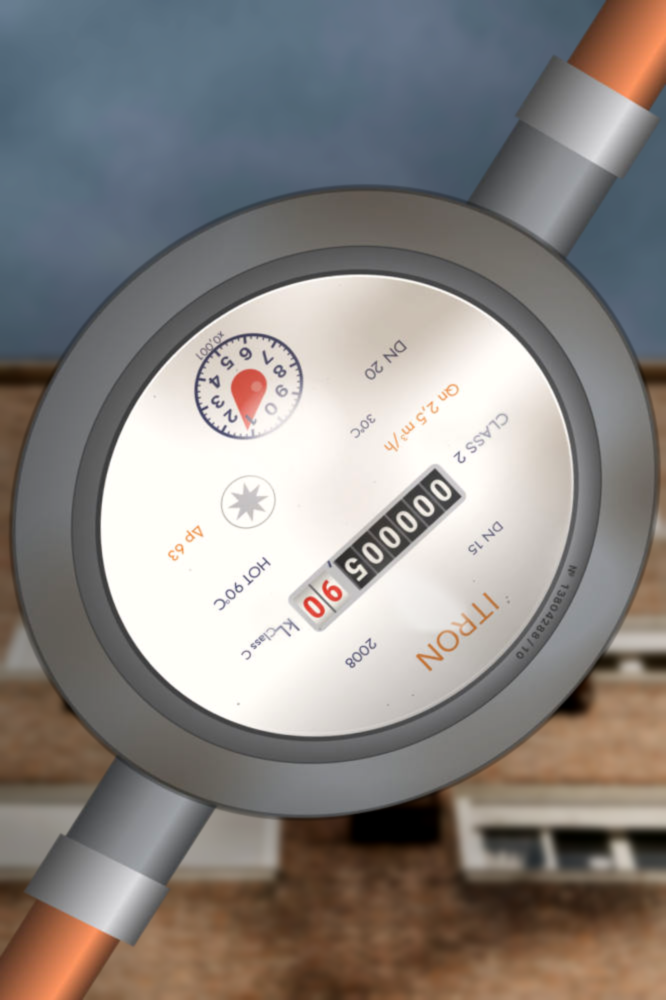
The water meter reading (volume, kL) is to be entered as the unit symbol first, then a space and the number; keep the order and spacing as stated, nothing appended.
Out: kL 5.901
